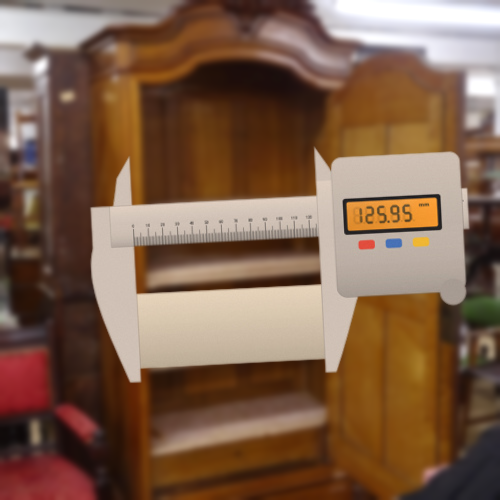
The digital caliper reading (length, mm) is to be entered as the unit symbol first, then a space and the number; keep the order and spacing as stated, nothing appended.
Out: mm 125.95
